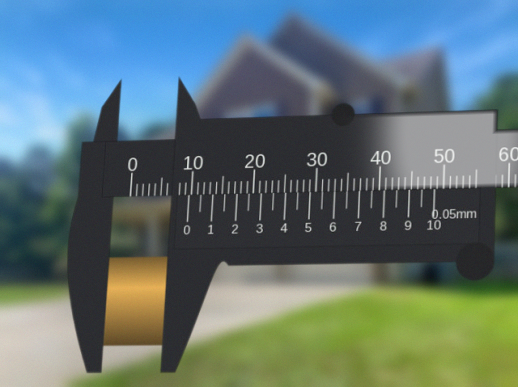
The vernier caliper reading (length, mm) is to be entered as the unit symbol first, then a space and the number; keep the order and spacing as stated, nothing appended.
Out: mm 9.6
